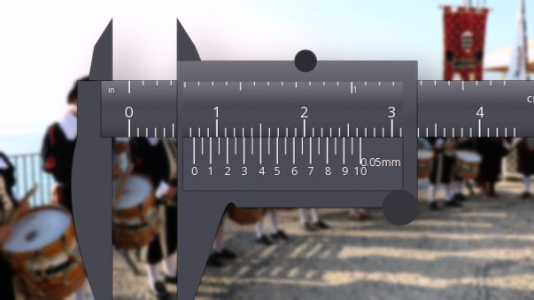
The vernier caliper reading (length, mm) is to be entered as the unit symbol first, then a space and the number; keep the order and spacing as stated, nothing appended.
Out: mm 7.4
